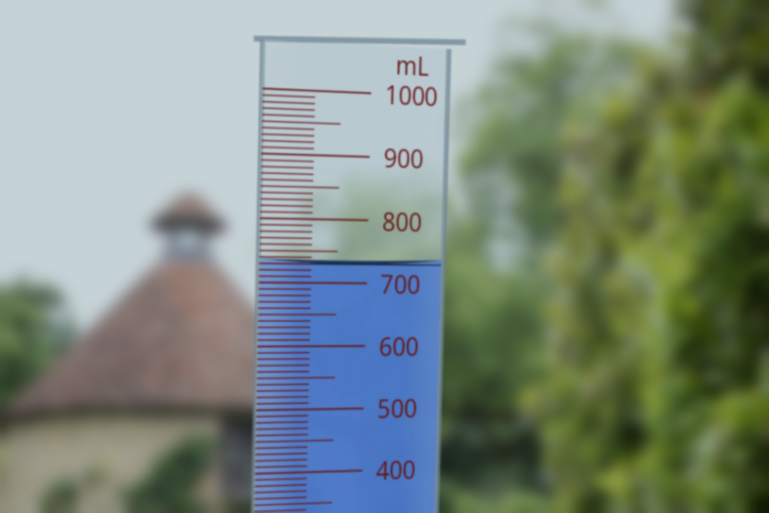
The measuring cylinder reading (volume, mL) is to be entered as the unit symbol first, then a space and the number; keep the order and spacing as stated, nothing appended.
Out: mL 730
